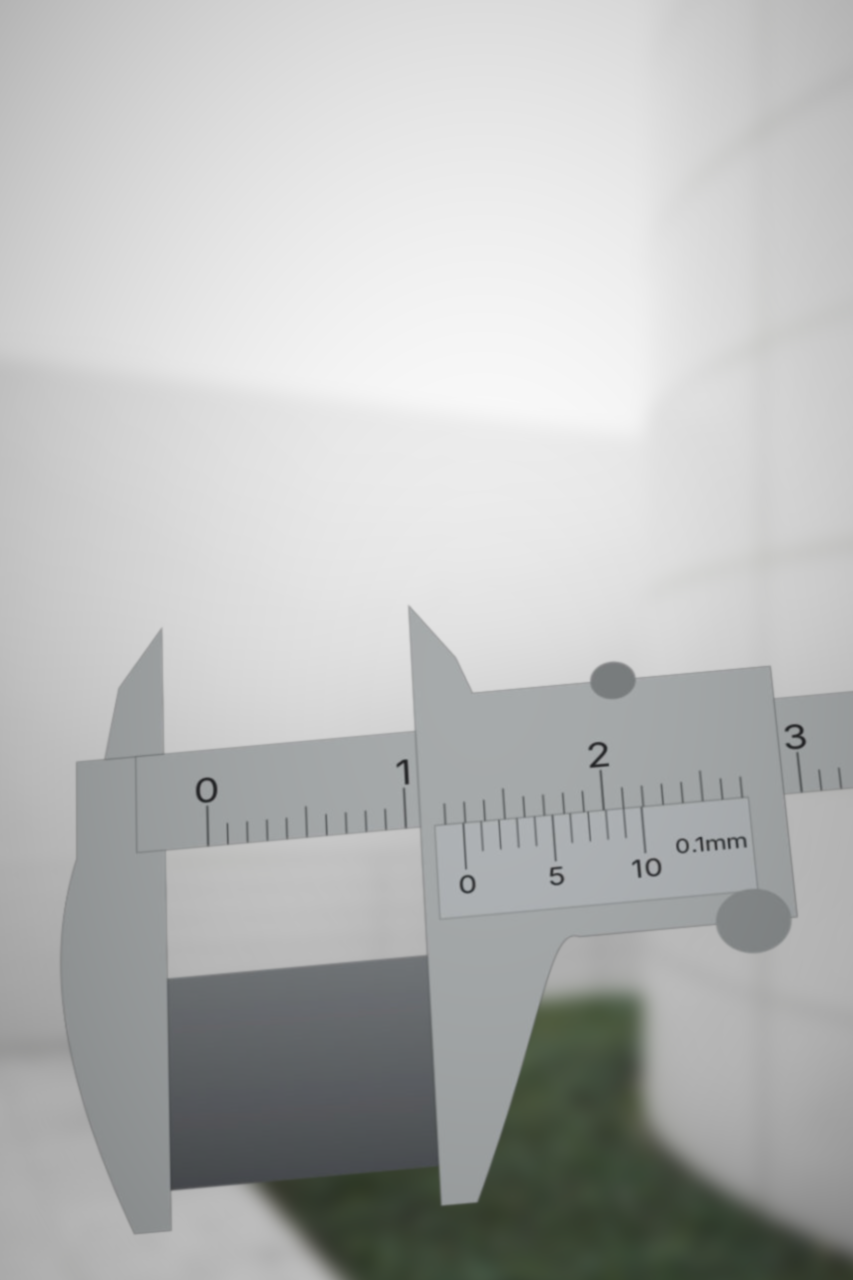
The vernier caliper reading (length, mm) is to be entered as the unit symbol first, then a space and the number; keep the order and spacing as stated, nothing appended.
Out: mm 12.9
